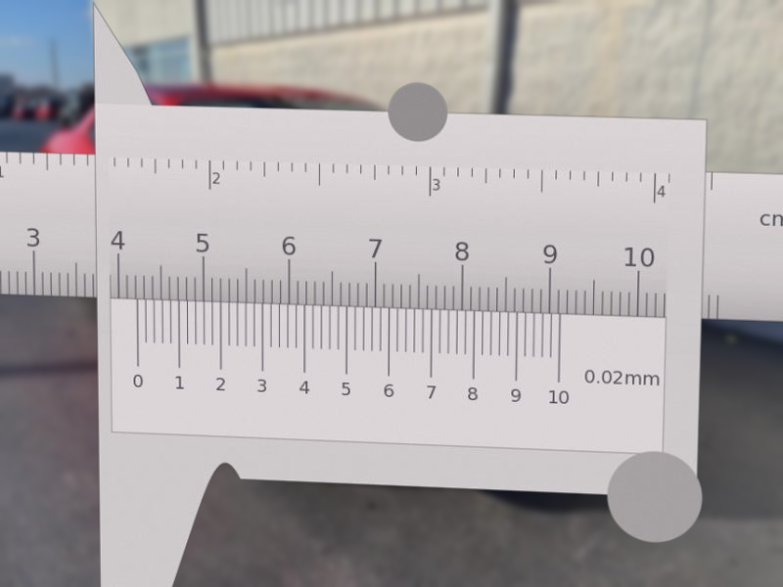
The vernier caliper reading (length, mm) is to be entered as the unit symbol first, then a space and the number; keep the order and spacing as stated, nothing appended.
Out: mm 42.2
